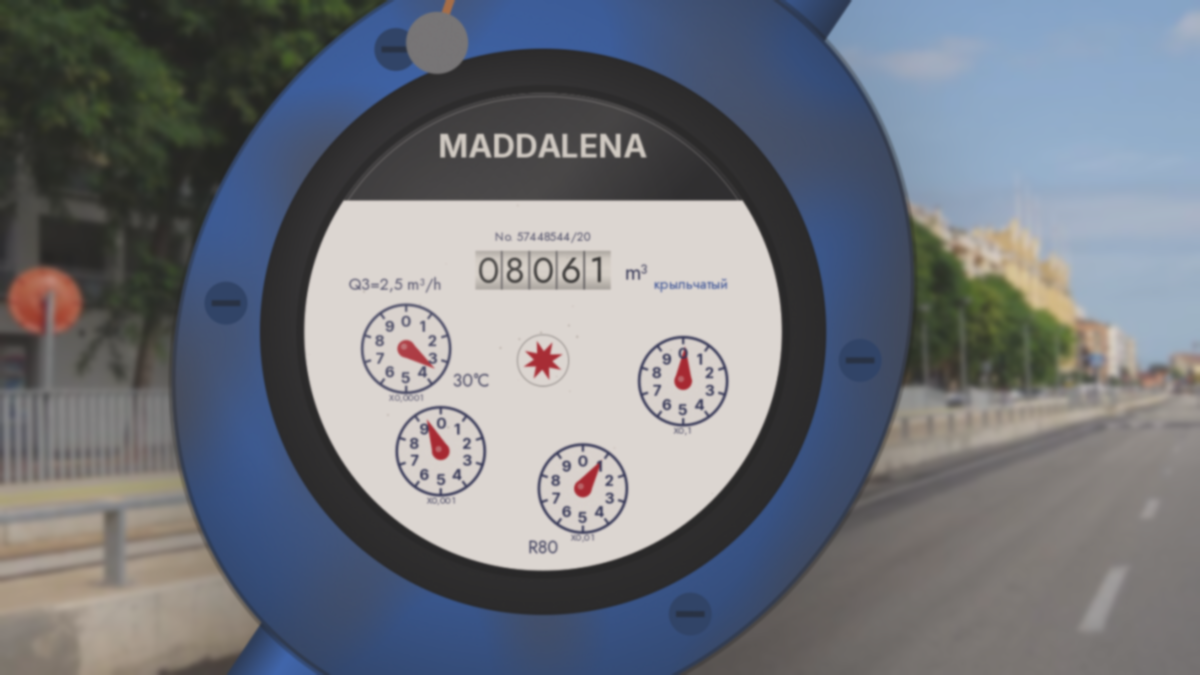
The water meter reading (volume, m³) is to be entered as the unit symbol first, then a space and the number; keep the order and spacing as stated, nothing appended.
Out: m³ 8061.0093
